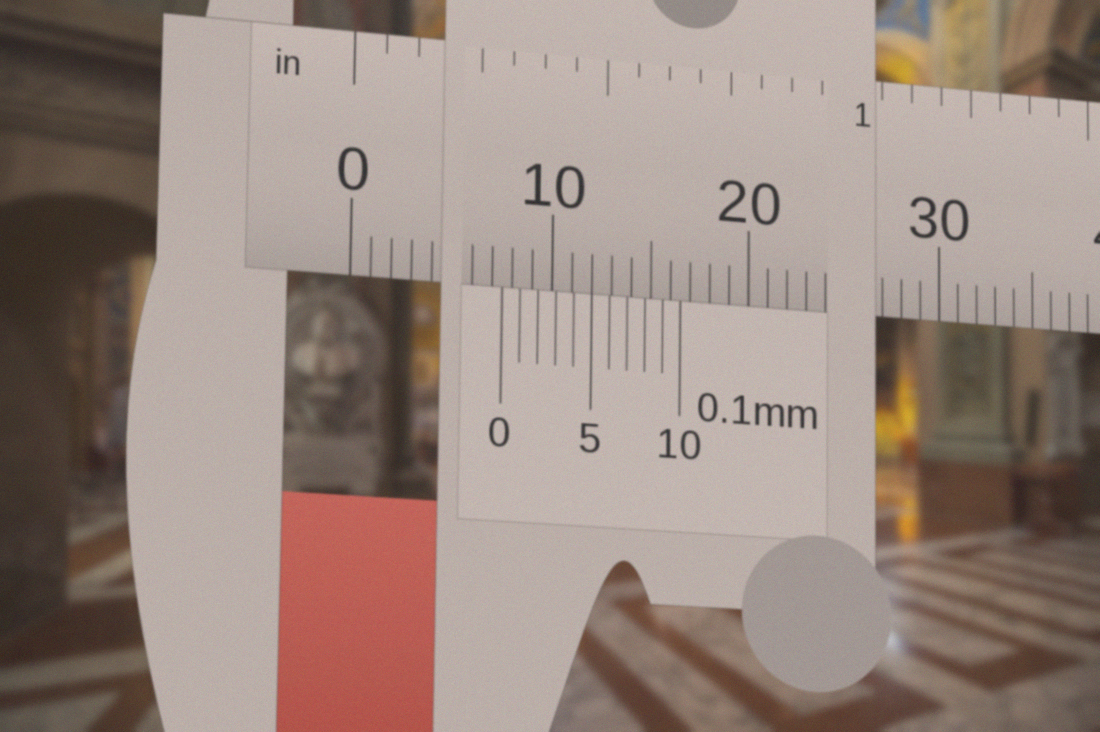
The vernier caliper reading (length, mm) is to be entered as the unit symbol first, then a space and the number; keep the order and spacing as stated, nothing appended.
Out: mm 7.5
